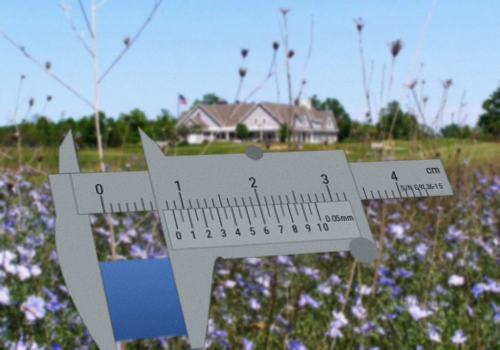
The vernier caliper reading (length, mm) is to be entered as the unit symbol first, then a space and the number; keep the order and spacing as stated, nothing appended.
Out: mm 8.6
